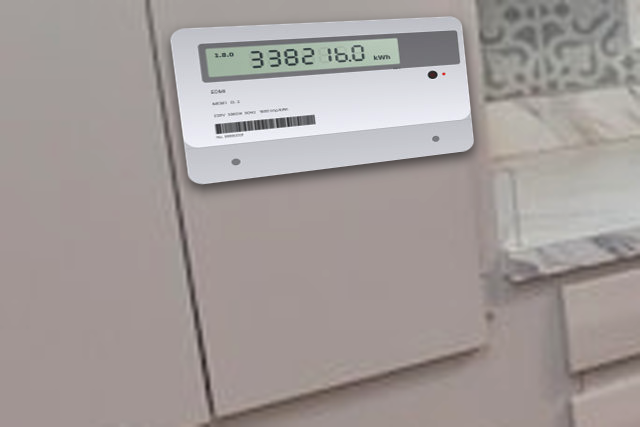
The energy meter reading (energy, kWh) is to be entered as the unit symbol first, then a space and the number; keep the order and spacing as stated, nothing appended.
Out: kWh 338216.0
